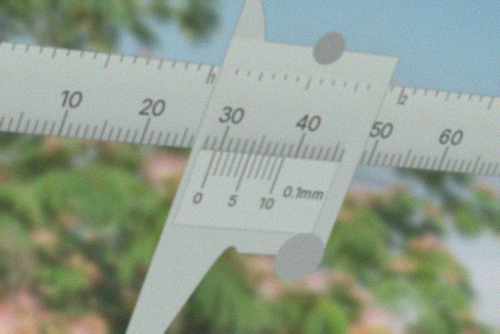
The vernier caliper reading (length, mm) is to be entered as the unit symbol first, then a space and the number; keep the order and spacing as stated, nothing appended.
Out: mm 29.5
